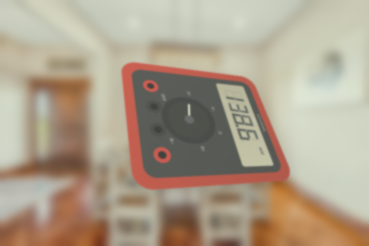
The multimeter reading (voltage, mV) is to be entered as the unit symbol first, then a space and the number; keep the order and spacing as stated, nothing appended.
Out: mV 138.6
